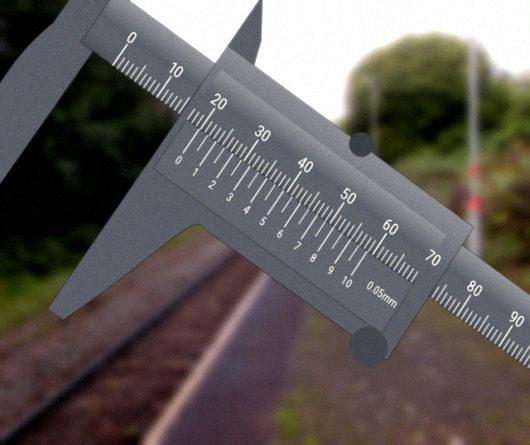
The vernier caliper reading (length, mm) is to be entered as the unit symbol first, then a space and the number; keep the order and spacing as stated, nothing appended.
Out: mm 19.8
